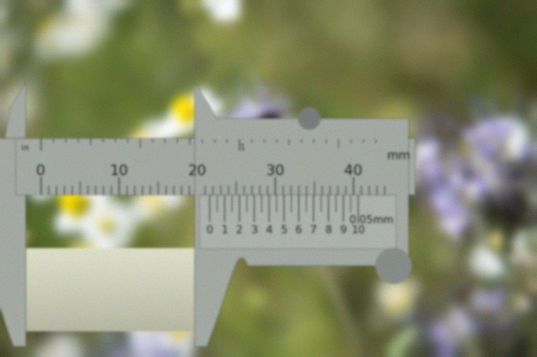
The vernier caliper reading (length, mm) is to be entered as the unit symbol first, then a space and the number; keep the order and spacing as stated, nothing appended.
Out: mm 21.6
